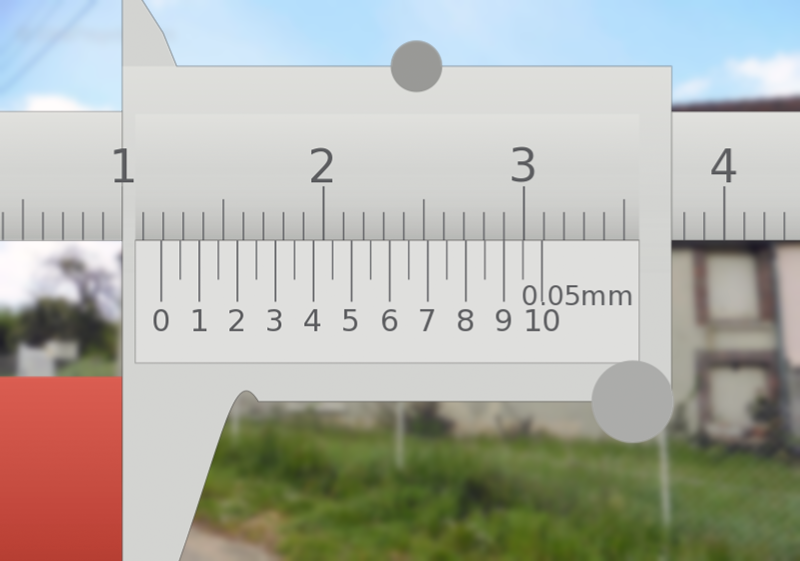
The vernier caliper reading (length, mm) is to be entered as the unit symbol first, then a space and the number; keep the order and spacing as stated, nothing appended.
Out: mm 11.9
